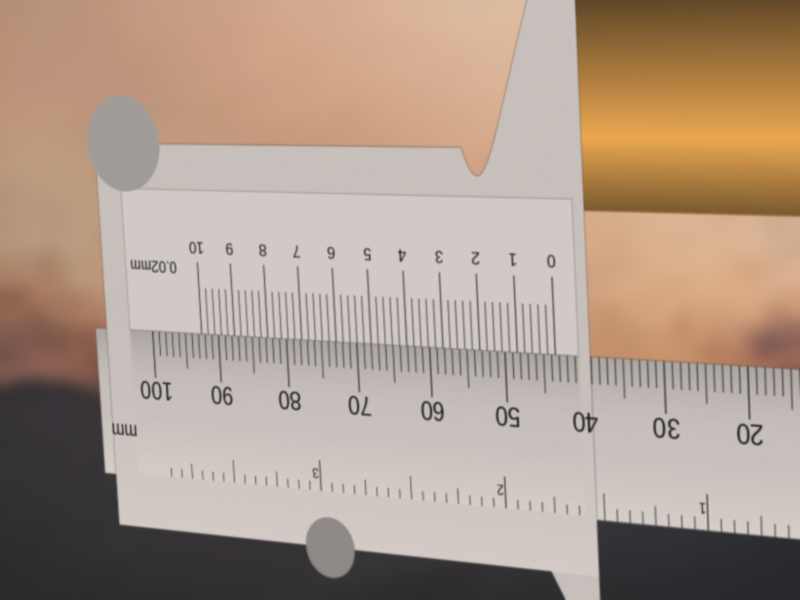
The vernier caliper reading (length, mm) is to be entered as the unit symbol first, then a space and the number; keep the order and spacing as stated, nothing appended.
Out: mm 43.5
